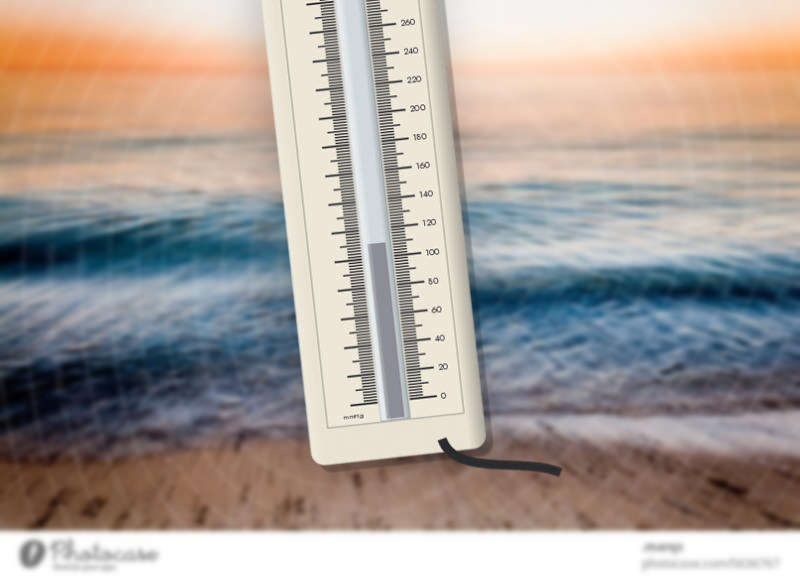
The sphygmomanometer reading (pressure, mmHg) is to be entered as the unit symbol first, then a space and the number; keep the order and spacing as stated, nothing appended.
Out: mmHg 110
